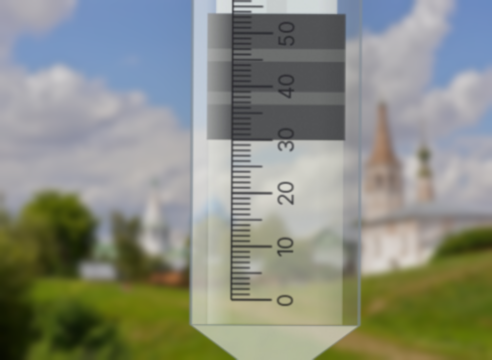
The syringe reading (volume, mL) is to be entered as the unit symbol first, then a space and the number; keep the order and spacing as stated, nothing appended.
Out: mL 30
